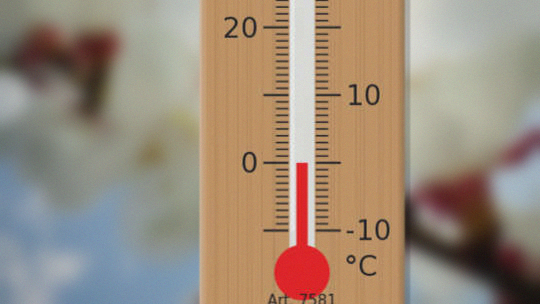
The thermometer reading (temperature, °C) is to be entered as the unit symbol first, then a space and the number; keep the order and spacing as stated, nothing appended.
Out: °C 0
